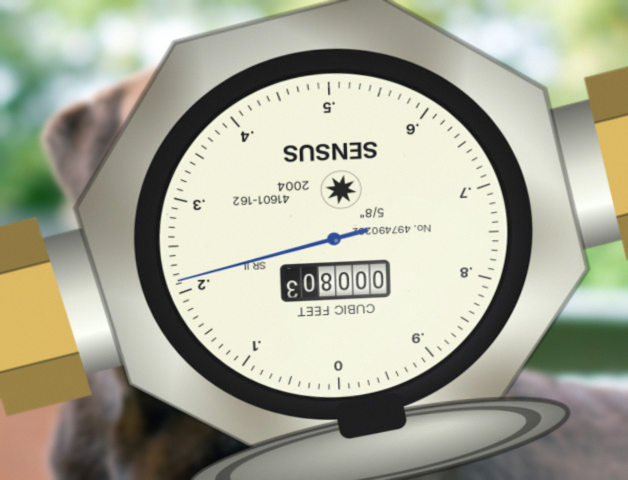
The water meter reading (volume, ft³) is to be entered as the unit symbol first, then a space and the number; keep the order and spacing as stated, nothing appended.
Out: ft³ 803.21
